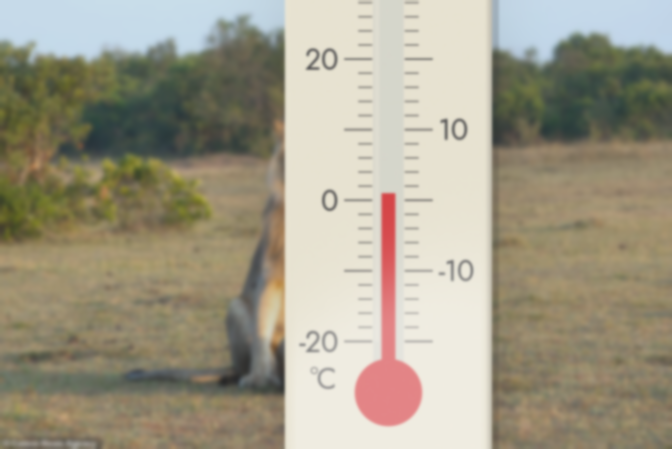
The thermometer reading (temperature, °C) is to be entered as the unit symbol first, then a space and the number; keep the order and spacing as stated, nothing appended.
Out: °C 1
